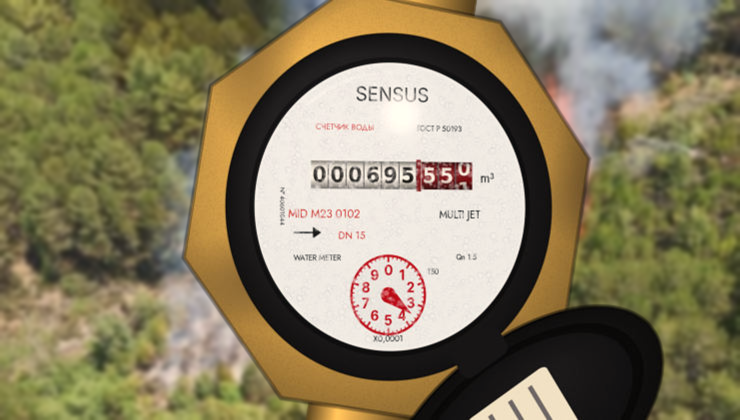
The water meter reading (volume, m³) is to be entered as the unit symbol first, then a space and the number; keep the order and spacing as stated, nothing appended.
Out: m³ 695.5503
